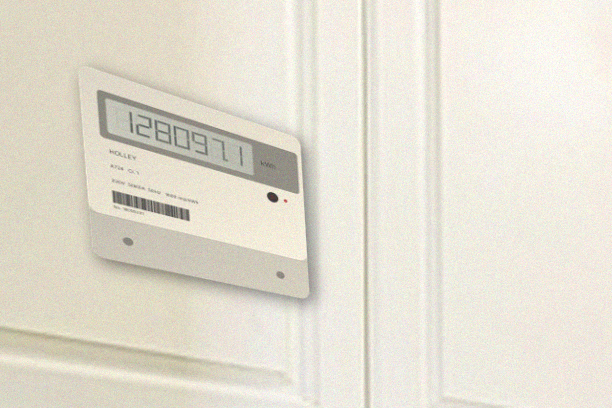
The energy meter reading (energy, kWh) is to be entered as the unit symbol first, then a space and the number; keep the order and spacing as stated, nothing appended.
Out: kWh 128097.1
